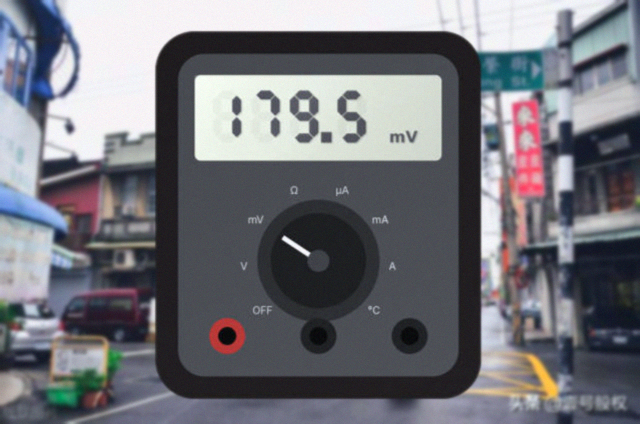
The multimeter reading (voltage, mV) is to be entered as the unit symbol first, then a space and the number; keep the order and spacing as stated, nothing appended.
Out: mV 179.5
